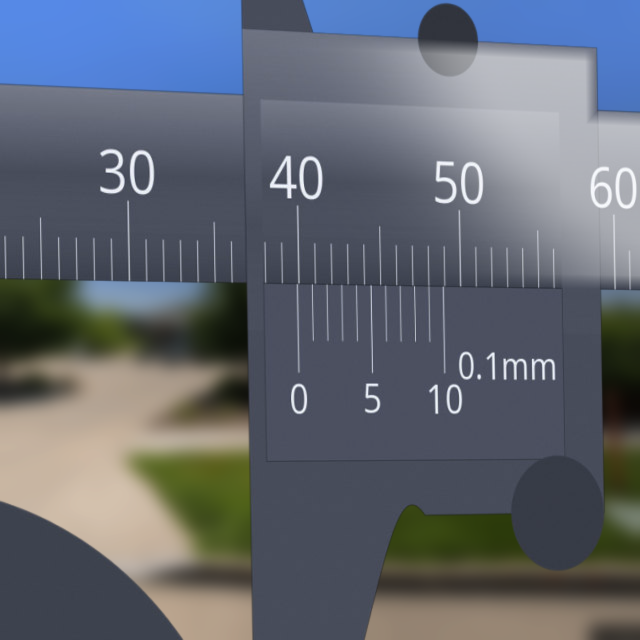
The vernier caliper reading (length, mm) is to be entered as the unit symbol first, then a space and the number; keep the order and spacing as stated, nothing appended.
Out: mm 39.9
